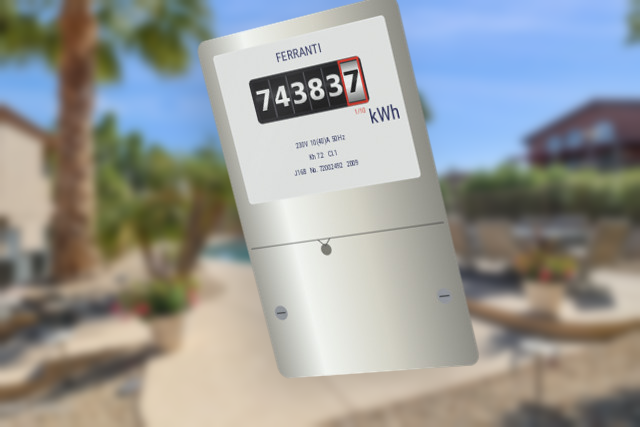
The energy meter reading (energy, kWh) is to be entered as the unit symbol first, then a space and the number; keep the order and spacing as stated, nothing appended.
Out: kWh 74383.7
